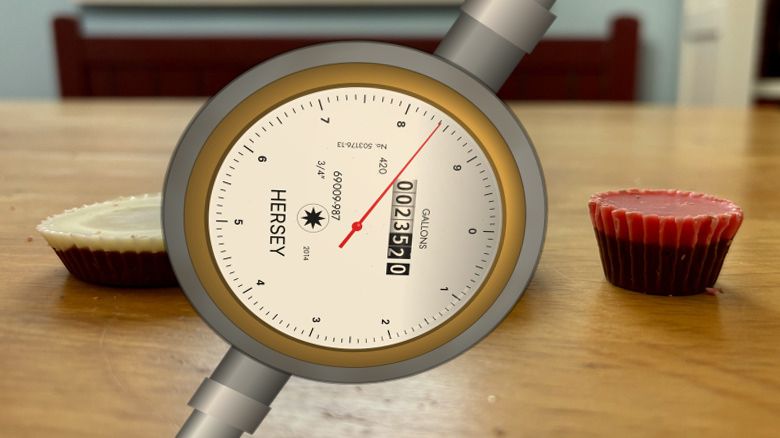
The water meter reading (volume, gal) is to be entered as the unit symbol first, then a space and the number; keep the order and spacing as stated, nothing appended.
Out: gal 23518.4
